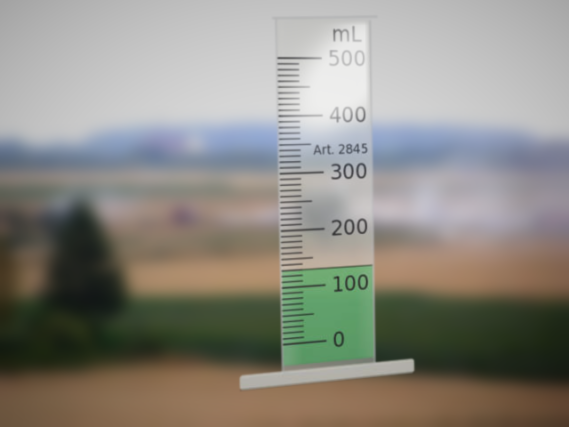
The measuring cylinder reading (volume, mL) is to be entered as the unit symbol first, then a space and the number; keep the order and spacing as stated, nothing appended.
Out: mL 130
